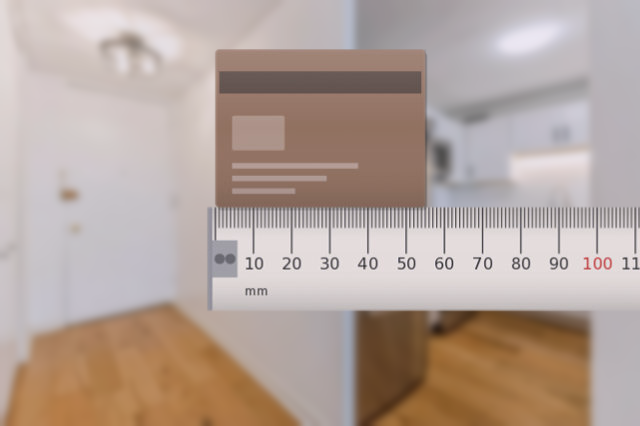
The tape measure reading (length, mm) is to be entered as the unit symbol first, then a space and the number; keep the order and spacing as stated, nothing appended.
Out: mm 55
